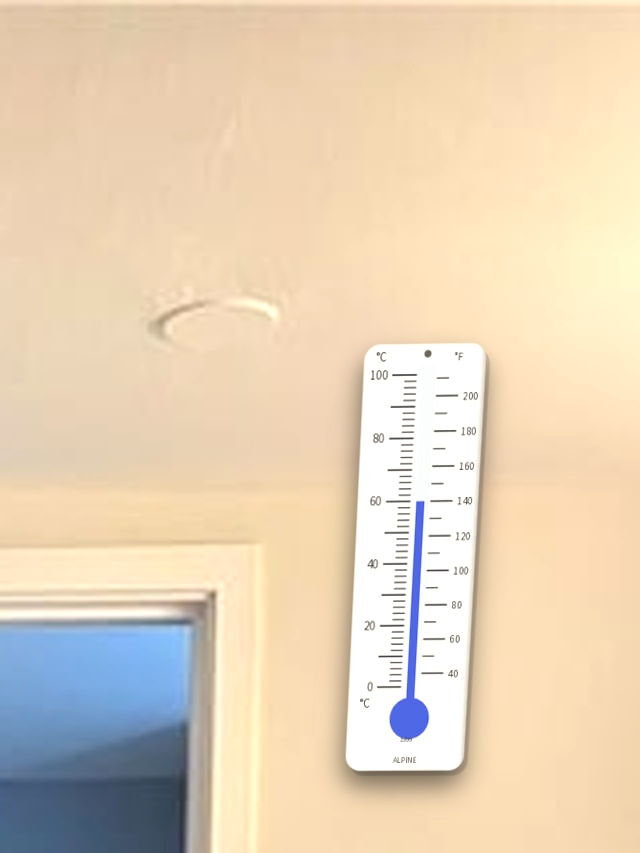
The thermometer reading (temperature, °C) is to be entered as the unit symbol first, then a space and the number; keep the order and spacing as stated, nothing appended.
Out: °C 60
